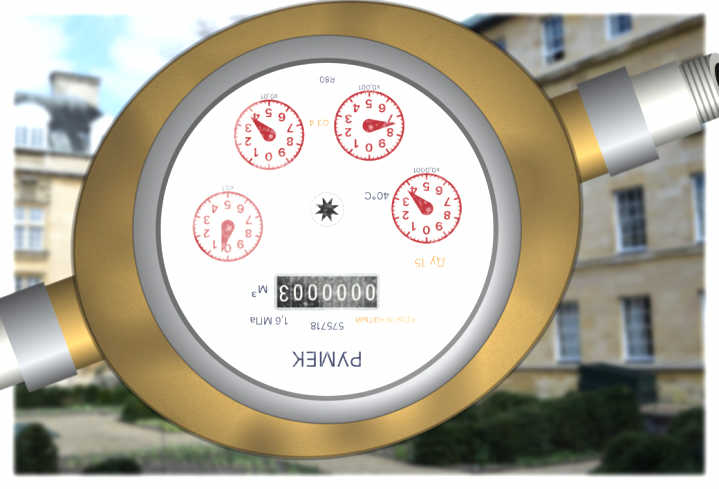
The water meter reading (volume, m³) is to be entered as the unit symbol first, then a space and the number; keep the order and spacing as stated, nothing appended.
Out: m³ 3.0373
